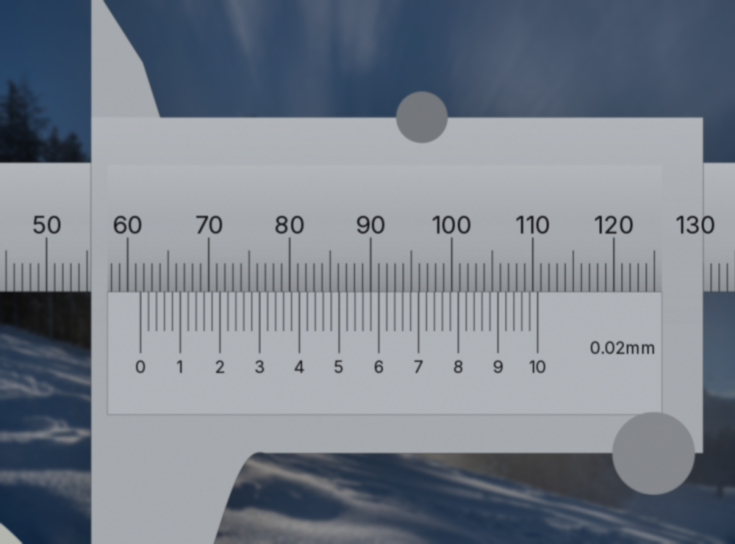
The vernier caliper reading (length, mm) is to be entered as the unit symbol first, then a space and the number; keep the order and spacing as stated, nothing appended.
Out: mm 61.6
